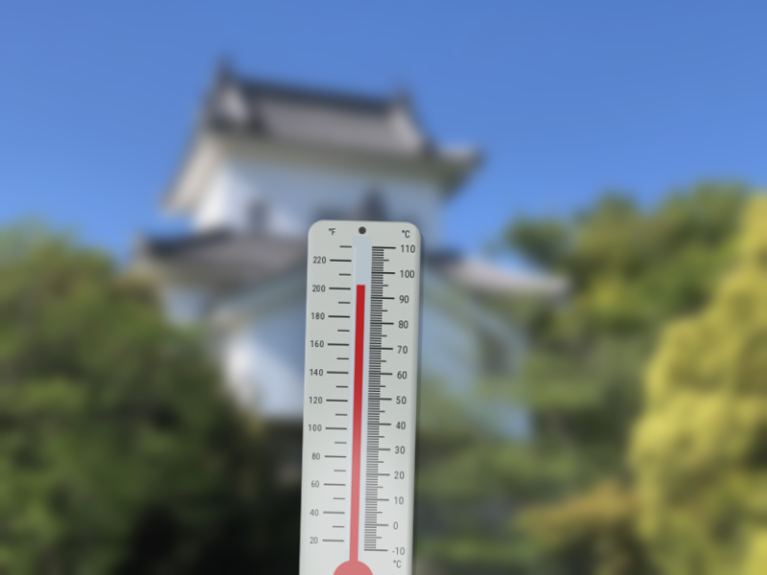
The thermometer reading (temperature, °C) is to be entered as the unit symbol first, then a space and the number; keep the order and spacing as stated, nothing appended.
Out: °C 95
